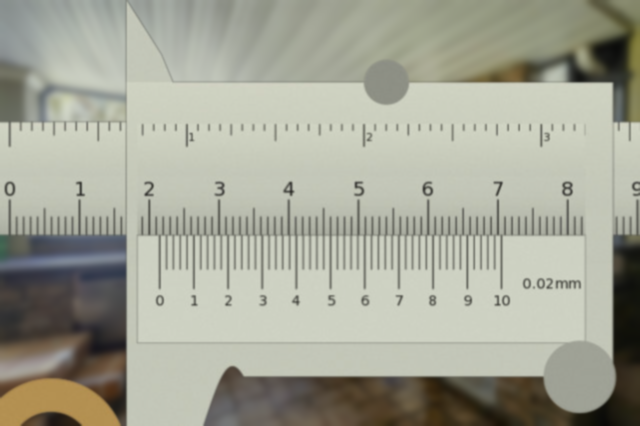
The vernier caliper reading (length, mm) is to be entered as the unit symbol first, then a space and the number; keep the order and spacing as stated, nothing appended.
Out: mm 21.5
